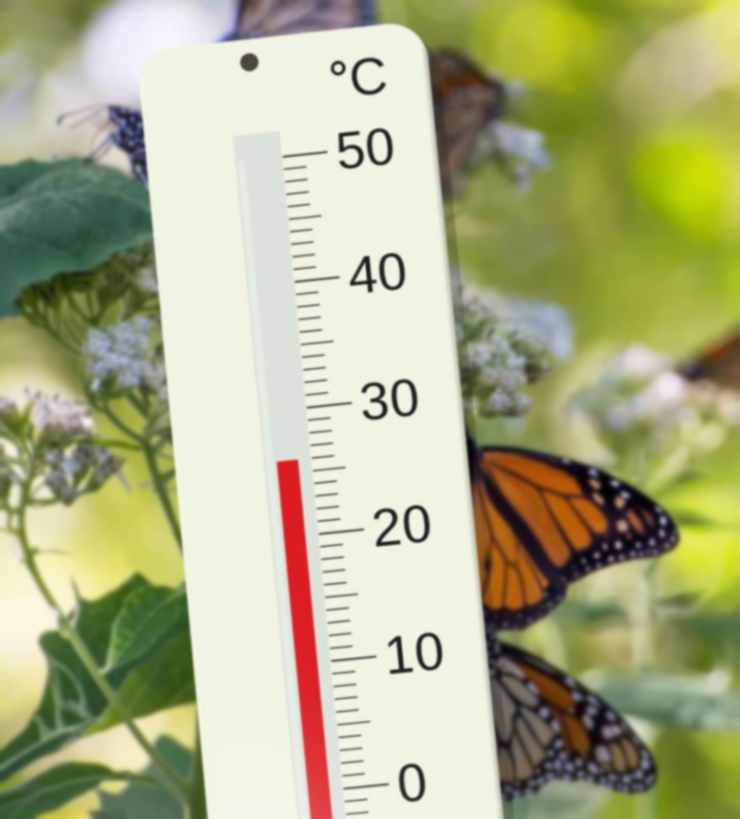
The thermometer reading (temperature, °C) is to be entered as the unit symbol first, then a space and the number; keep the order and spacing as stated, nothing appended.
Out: °C 26
